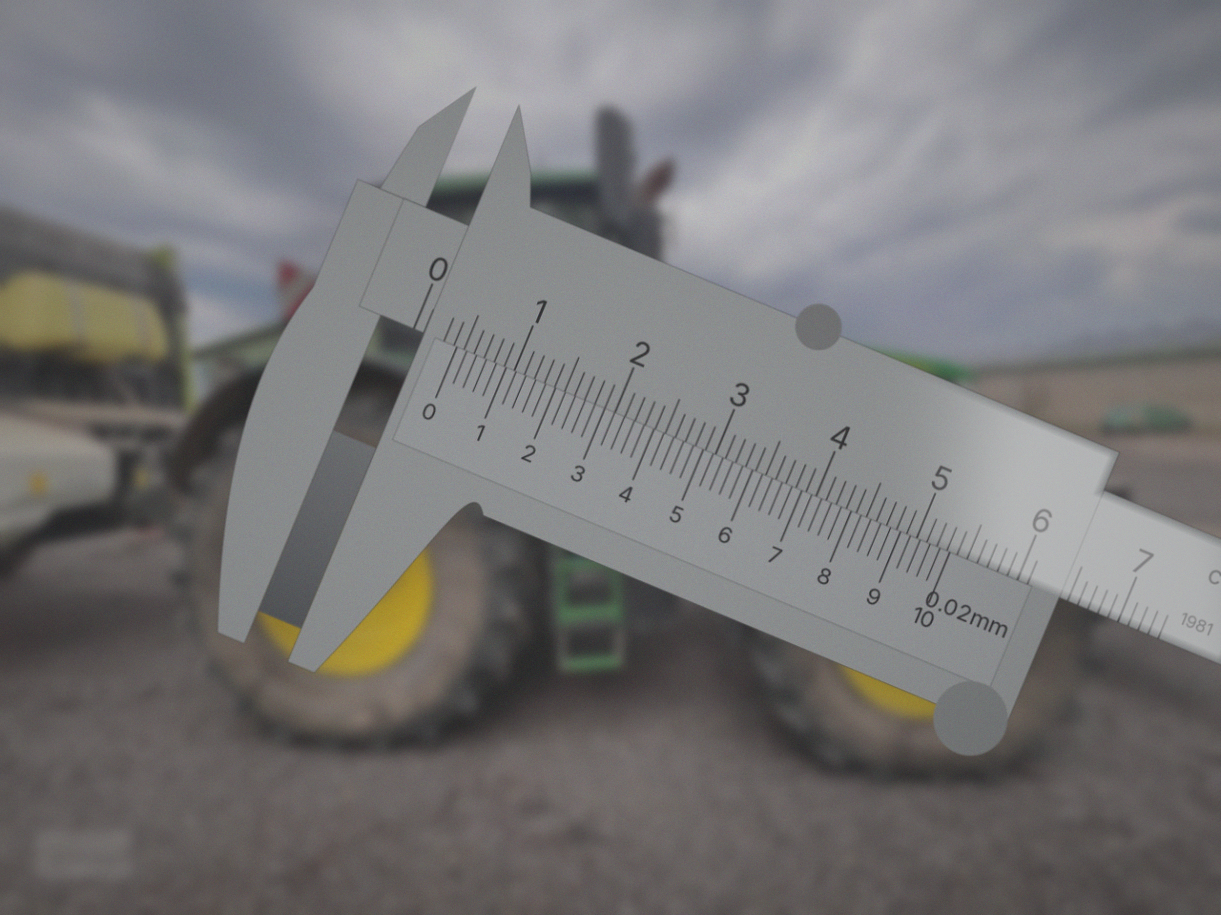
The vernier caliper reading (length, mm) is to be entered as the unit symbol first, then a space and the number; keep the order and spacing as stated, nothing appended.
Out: mm 4.3
